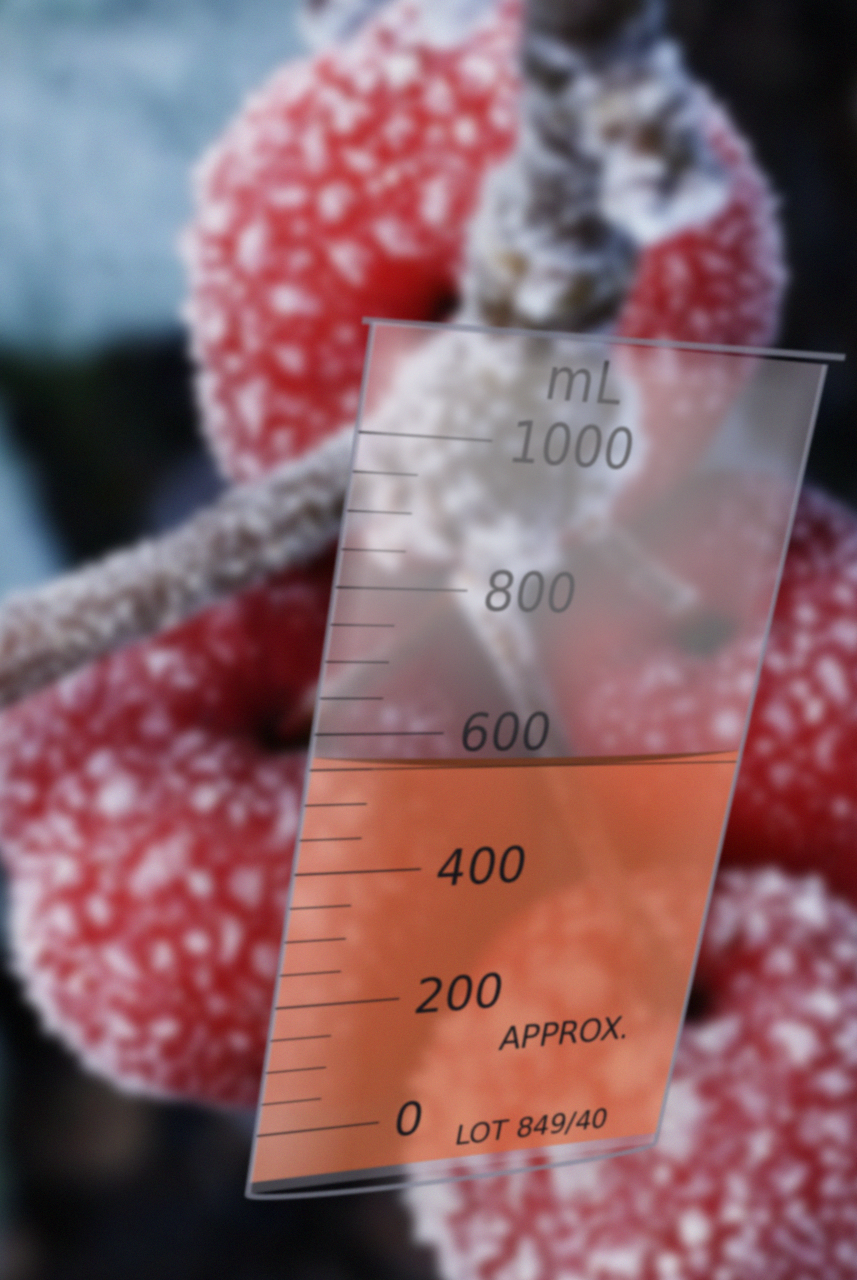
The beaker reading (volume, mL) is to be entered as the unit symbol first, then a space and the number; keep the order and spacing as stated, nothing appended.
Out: mL 550
